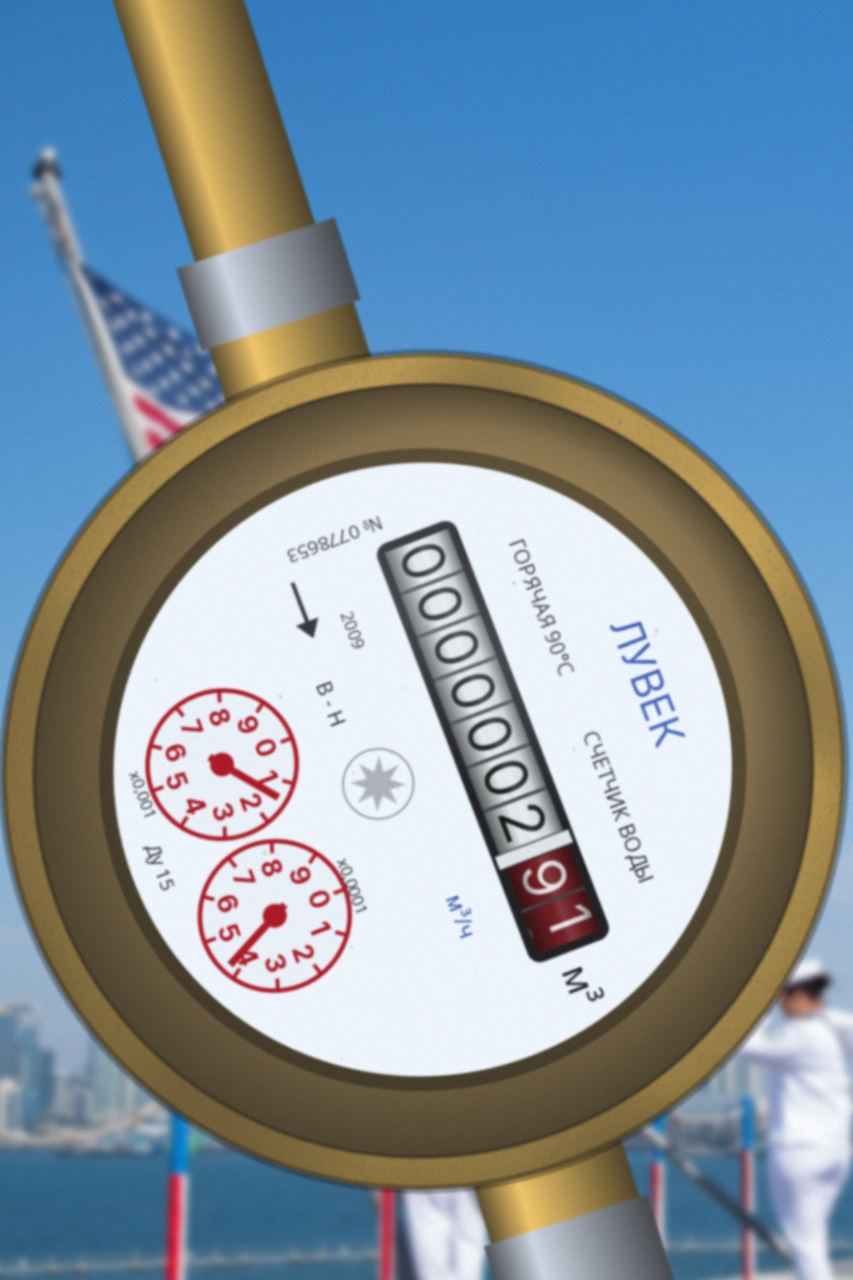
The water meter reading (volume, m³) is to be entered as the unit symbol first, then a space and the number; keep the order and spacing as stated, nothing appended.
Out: m³ 2.9114
